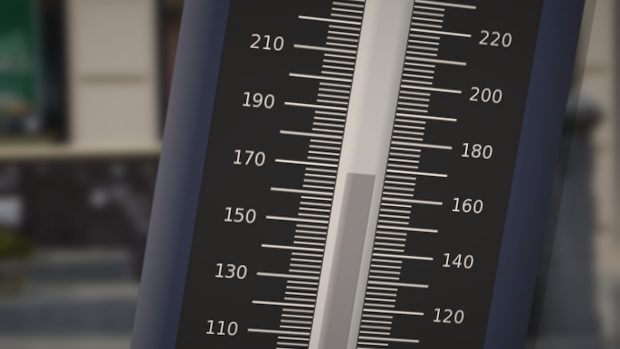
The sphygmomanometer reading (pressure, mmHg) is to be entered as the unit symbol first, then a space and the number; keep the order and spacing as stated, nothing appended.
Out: mmHg 168
